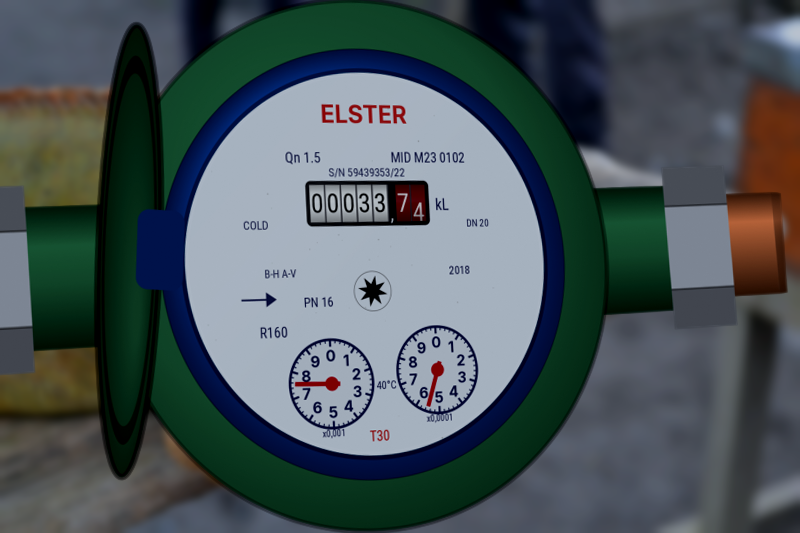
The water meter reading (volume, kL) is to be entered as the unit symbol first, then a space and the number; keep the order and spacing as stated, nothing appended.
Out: kL 33.7375
